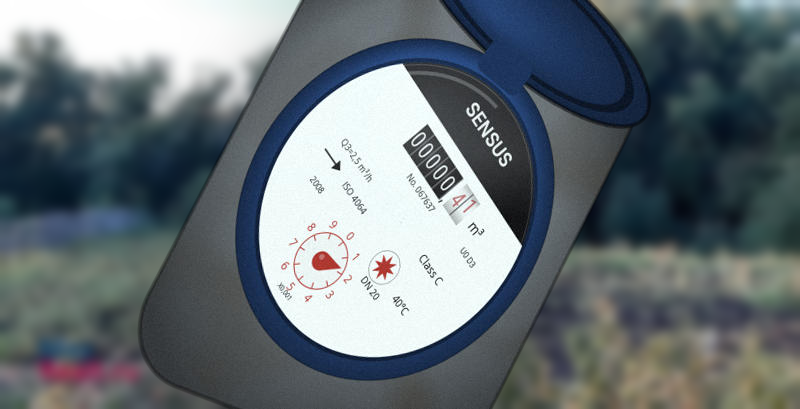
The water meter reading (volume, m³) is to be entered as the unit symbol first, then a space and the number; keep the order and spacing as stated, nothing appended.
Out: m³ 0.411
